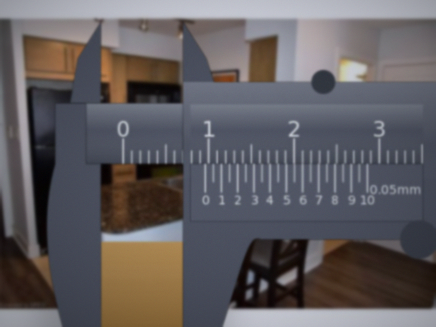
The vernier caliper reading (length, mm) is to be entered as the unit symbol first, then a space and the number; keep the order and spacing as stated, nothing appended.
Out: mm 9.6
